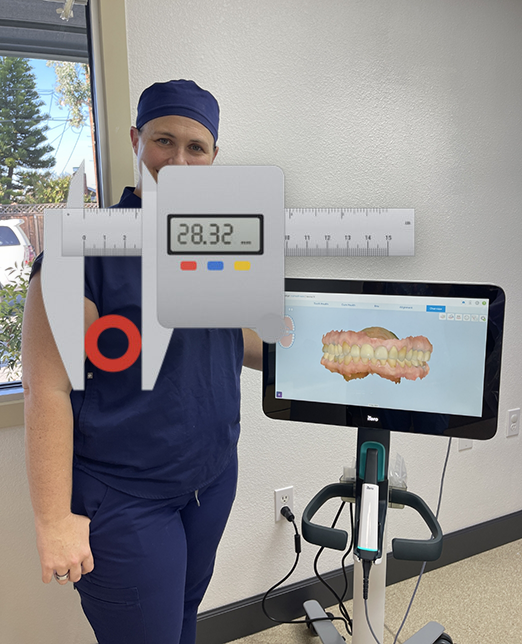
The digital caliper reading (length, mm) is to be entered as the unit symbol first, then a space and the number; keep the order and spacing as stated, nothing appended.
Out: mm 28.32
